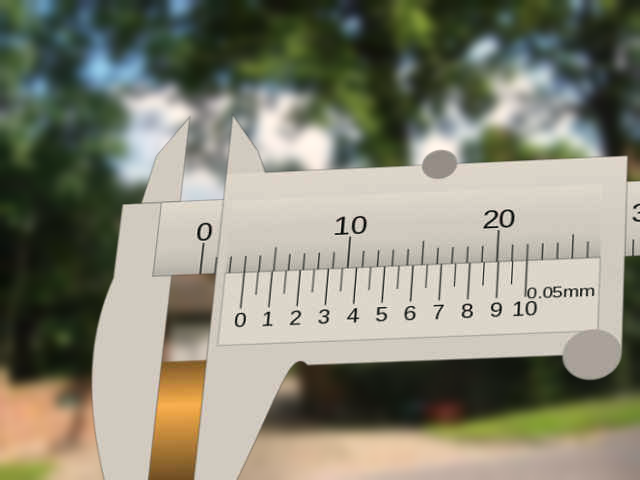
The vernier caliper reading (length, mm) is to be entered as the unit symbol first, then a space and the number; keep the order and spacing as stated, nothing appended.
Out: mm 3.0
